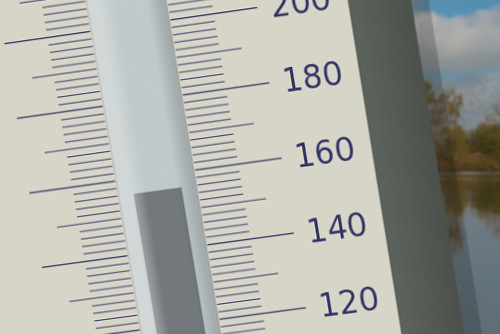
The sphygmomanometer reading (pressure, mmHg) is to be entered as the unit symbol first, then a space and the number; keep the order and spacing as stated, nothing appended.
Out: mmHg 156
